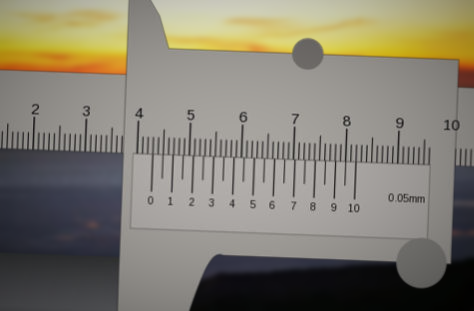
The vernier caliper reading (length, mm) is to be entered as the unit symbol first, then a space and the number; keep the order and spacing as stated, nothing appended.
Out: mm 43.0
